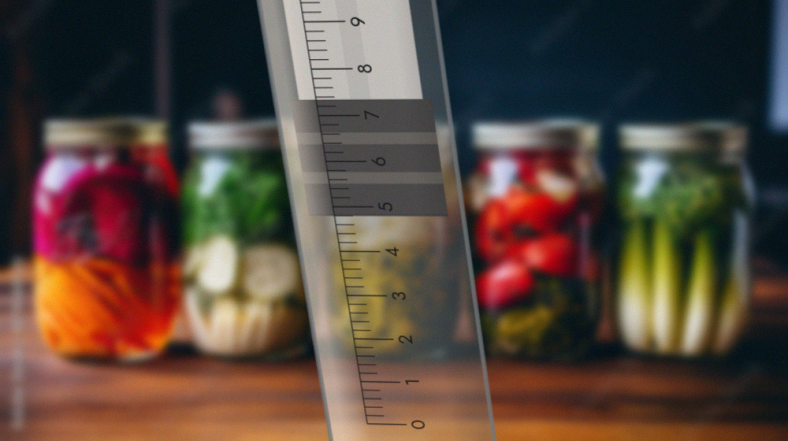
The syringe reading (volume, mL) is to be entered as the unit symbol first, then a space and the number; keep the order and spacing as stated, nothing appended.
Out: mL 4.8
